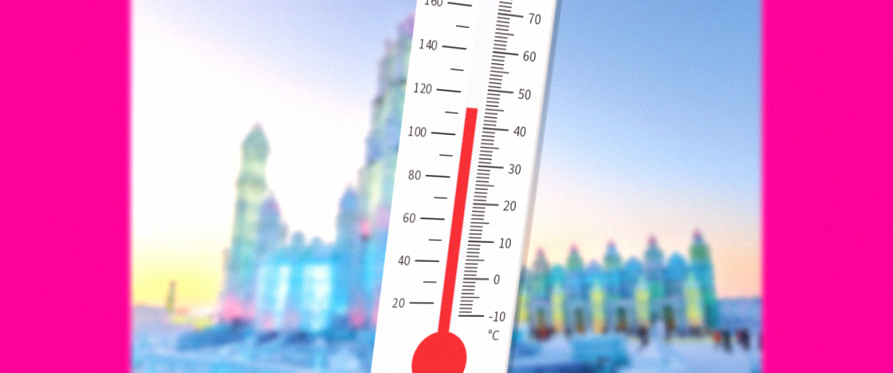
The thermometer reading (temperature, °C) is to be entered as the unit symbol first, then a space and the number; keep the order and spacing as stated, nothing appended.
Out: °C 45
